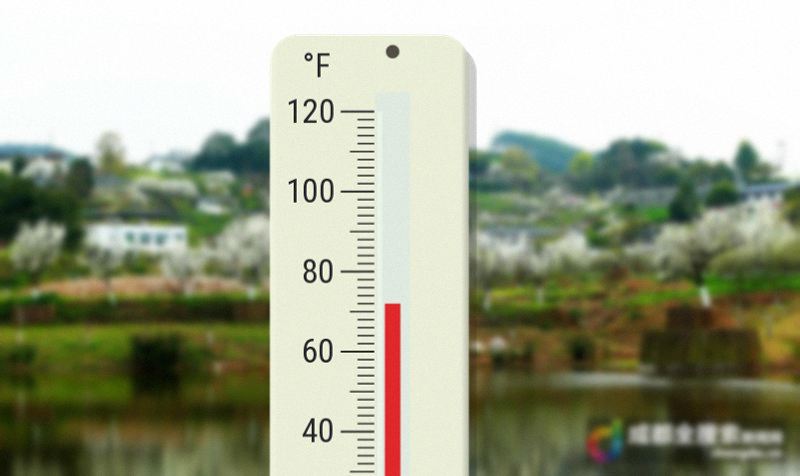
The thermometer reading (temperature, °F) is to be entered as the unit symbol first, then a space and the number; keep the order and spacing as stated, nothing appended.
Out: °F 72
